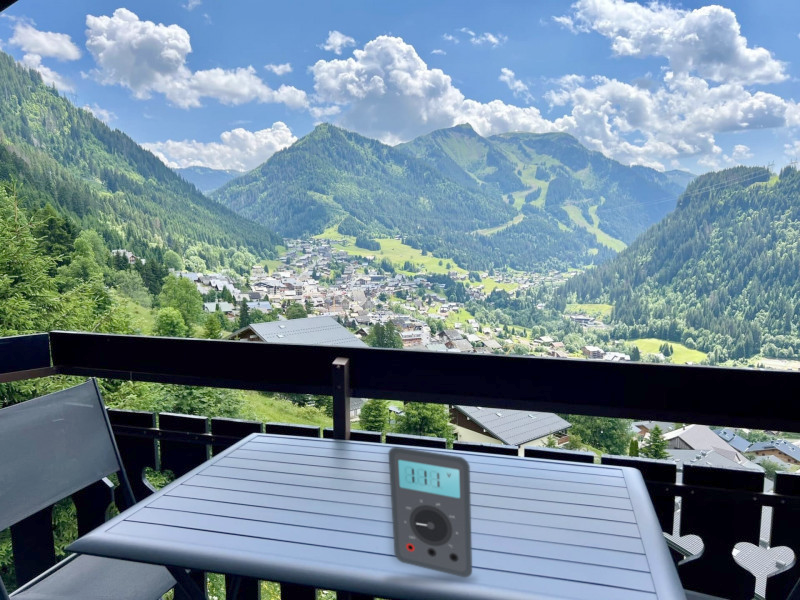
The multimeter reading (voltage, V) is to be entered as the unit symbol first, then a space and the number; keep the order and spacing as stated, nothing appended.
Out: V 111
